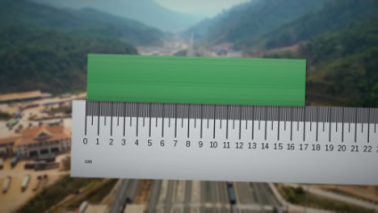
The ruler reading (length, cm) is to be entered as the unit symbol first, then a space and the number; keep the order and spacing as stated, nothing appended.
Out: cm 17
